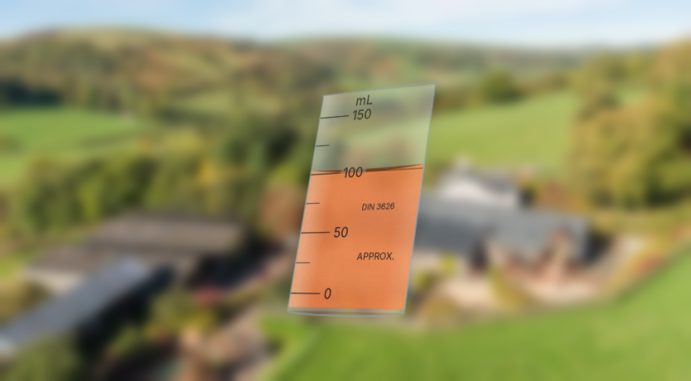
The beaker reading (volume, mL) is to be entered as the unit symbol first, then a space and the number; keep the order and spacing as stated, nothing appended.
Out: mL 100
